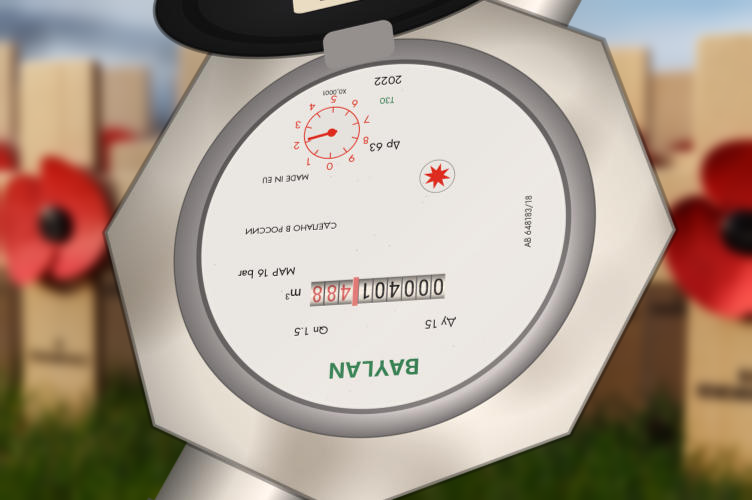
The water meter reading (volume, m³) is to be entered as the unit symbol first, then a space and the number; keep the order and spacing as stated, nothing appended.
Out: m³ 401.4882
